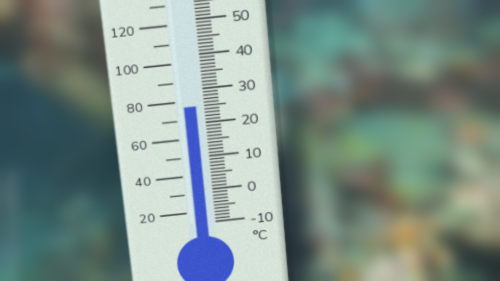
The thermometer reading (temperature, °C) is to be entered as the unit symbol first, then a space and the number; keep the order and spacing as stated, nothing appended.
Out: °C 25
